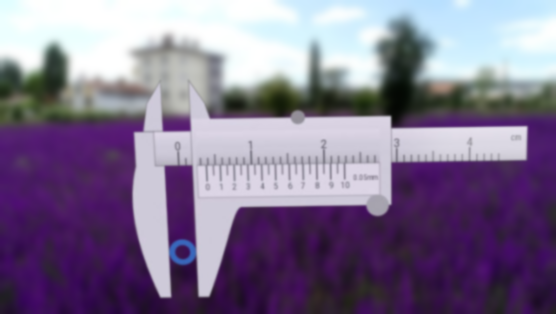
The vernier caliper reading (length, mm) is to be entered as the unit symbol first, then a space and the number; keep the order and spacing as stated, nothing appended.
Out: mm 3.8
